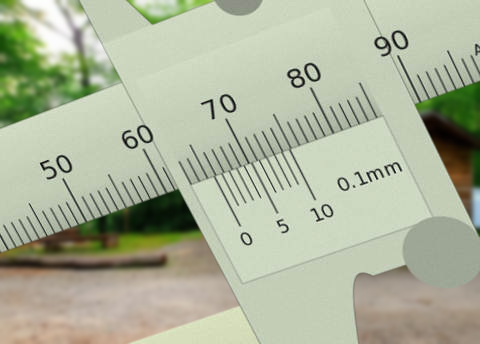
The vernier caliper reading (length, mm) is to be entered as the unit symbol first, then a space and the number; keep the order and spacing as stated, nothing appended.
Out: mm 65.8
